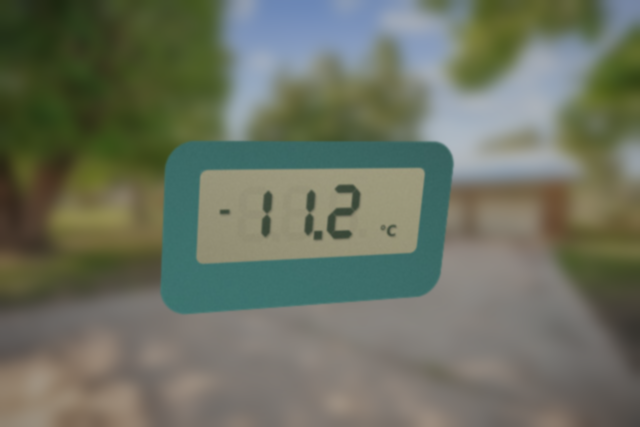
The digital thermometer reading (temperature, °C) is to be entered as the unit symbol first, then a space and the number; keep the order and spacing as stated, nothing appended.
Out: °C -11.2
